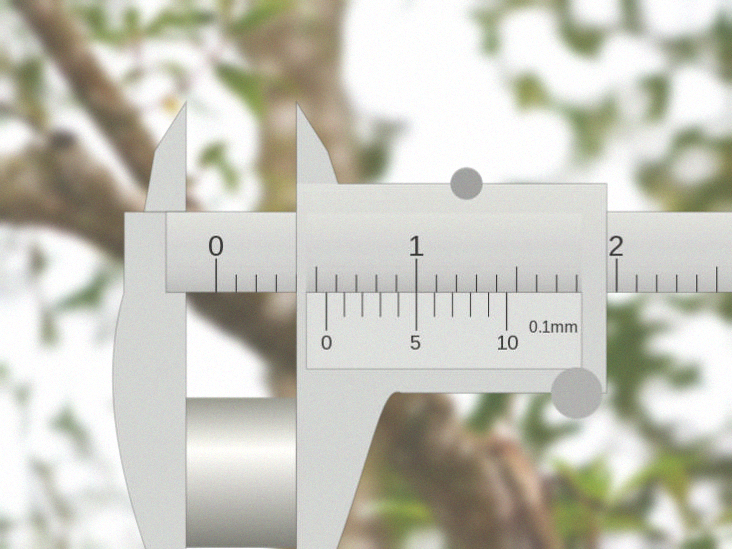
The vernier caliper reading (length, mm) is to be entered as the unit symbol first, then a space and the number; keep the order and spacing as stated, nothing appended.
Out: mm 5.5
